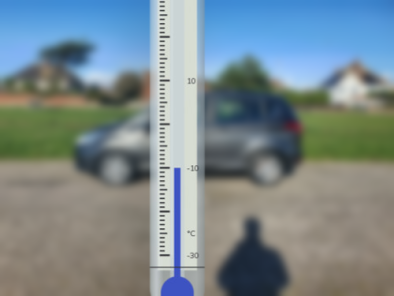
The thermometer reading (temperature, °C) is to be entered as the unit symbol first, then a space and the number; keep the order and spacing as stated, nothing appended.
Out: °C -10
